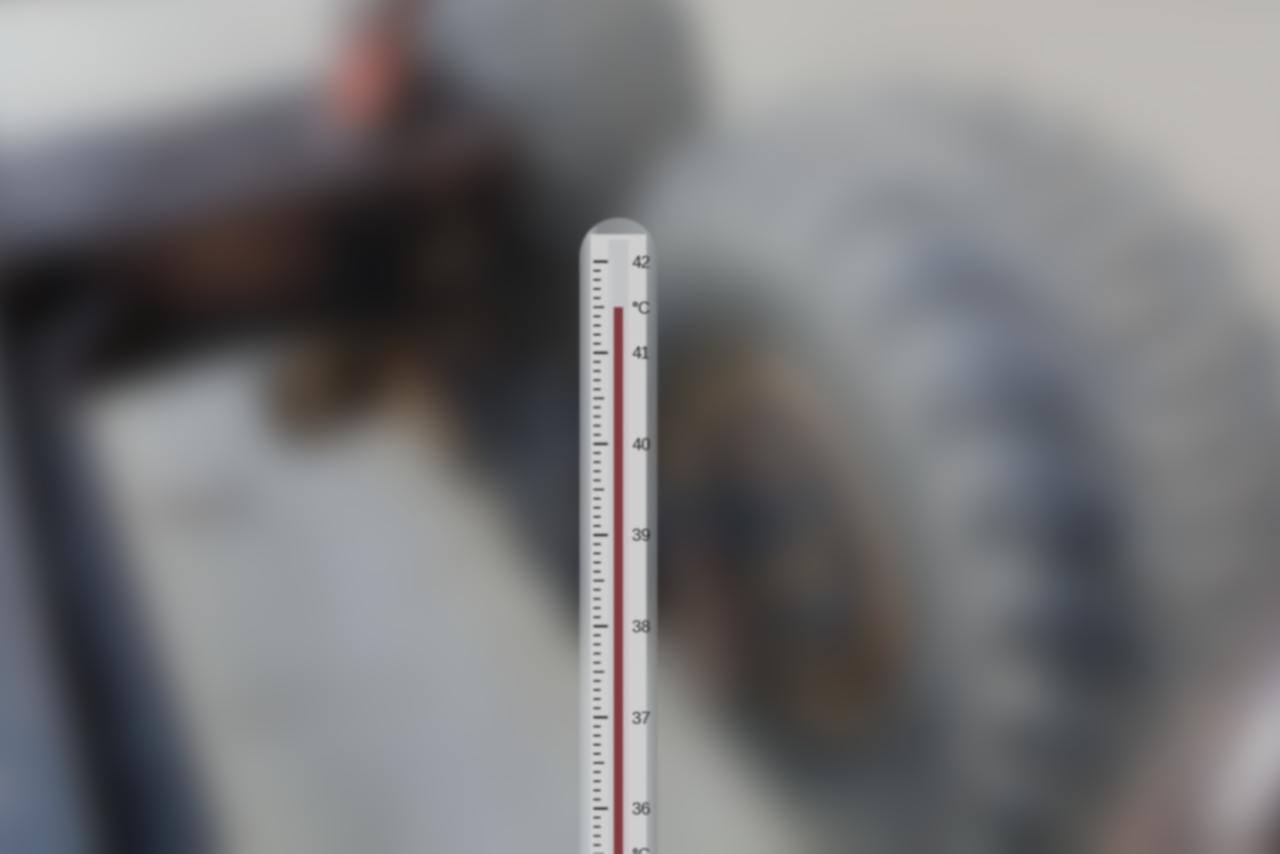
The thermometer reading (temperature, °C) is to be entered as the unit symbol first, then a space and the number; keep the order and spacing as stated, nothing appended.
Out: °C 41.5
